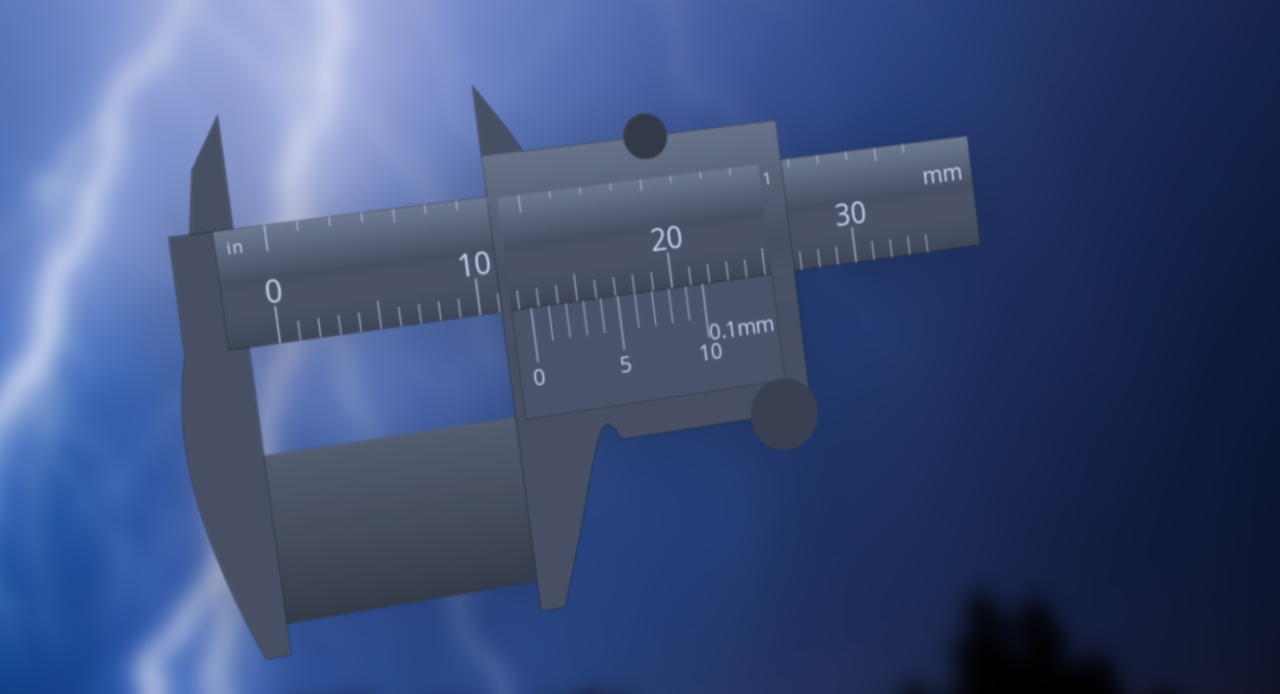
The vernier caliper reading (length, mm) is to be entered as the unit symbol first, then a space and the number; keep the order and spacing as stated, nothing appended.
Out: mm 12.6
